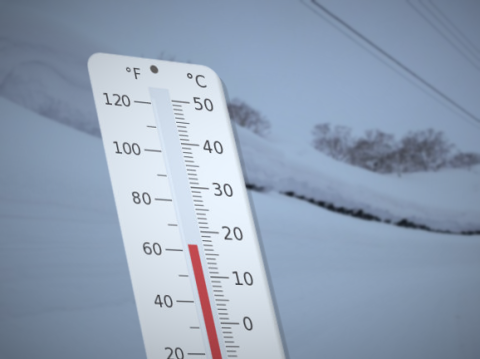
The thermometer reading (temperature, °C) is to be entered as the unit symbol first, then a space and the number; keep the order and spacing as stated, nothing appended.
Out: °C 17
